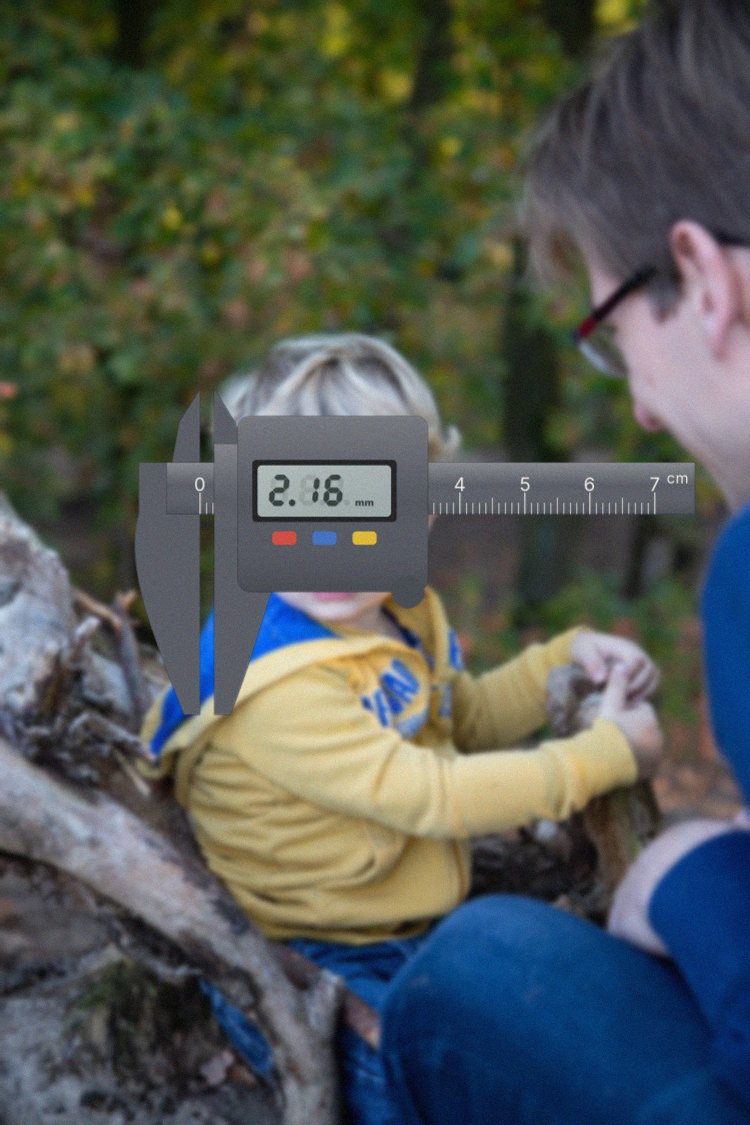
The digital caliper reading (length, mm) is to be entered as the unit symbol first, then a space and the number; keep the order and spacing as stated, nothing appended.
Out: mm 2.16
